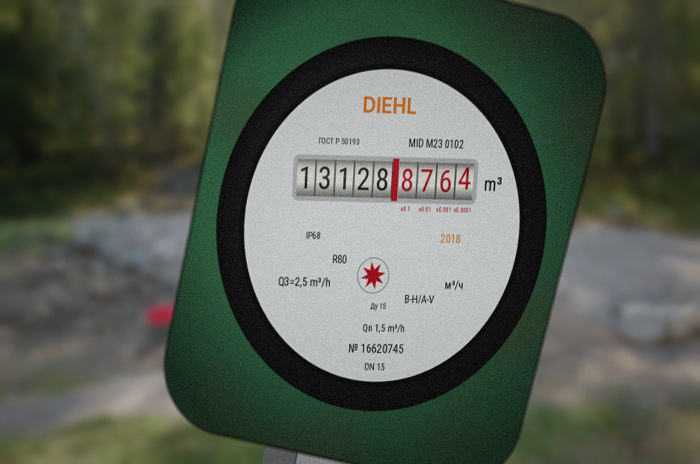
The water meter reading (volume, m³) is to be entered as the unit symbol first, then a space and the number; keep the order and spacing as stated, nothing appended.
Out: m³ 13128.8764
